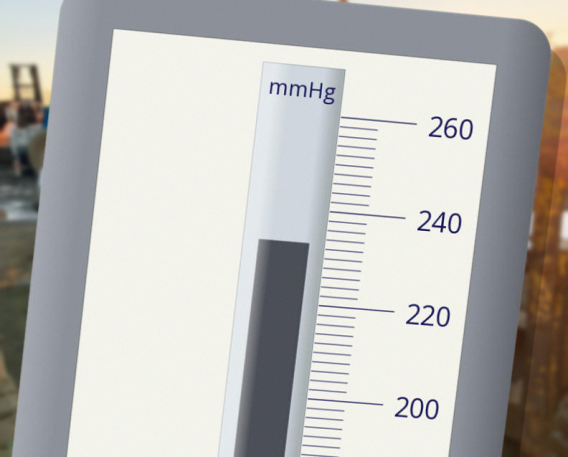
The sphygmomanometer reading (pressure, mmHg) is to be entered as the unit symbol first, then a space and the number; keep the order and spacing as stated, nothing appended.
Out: mmHg 233
